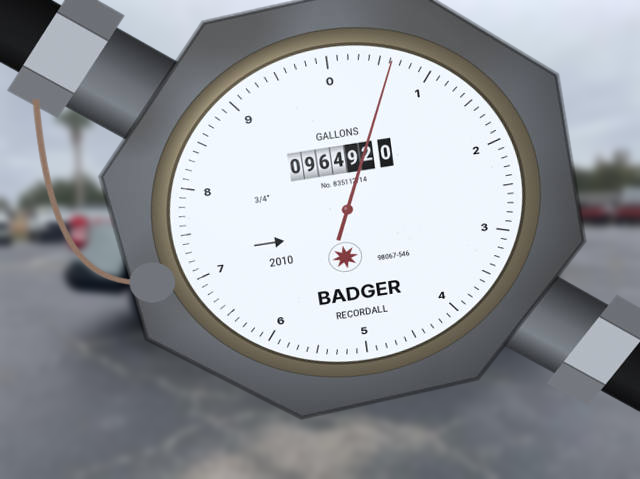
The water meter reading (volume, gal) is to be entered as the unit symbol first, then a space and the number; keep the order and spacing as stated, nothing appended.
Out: gal 964920.6
